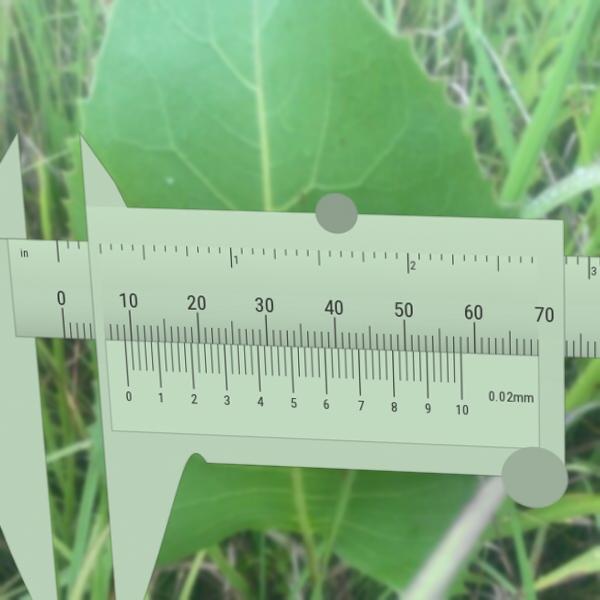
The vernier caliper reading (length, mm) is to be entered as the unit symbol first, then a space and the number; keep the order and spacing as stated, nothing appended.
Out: mm 9.0
